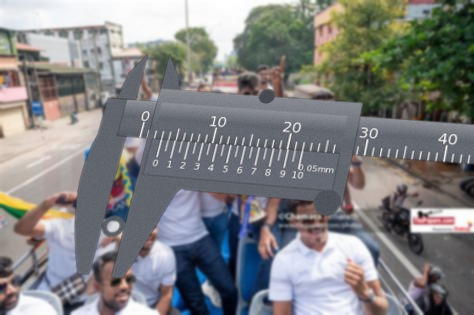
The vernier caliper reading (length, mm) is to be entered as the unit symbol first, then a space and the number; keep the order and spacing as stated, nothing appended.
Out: mm 3.0
